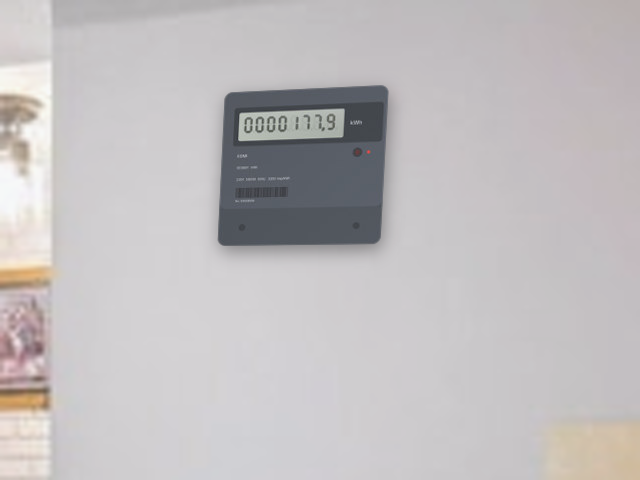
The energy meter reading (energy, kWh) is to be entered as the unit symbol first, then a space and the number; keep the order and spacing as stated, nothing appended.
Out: kWh 177.9
